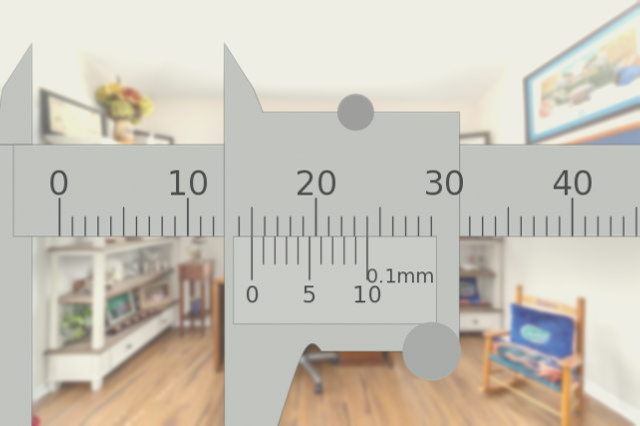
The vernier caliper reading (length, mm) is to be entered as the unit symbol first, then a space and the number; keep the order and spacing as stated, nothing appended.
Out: mm 15.0
